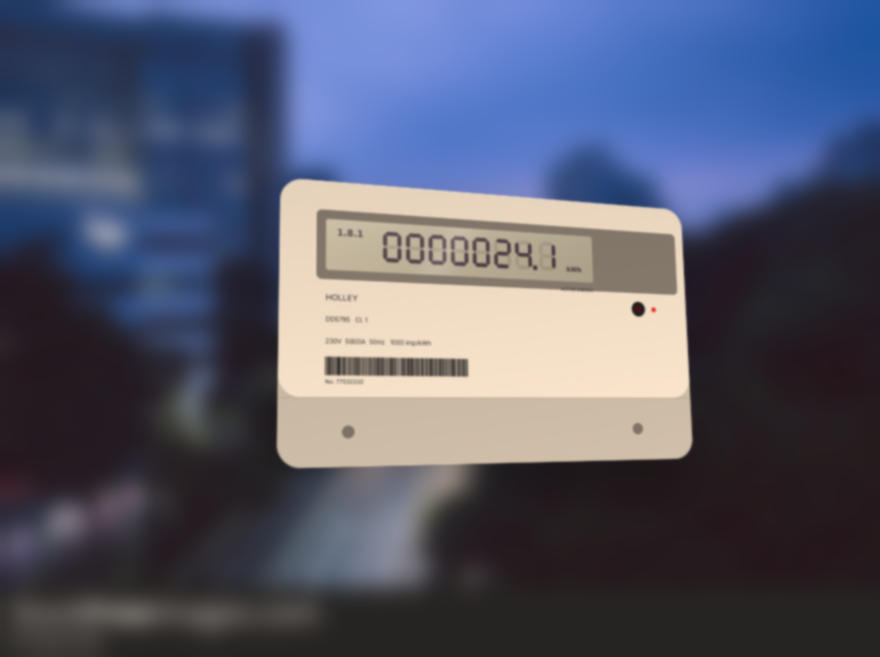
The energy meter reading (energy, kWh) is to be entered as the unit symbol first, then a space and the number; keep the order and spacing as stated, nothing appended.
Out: kWh 24.1
